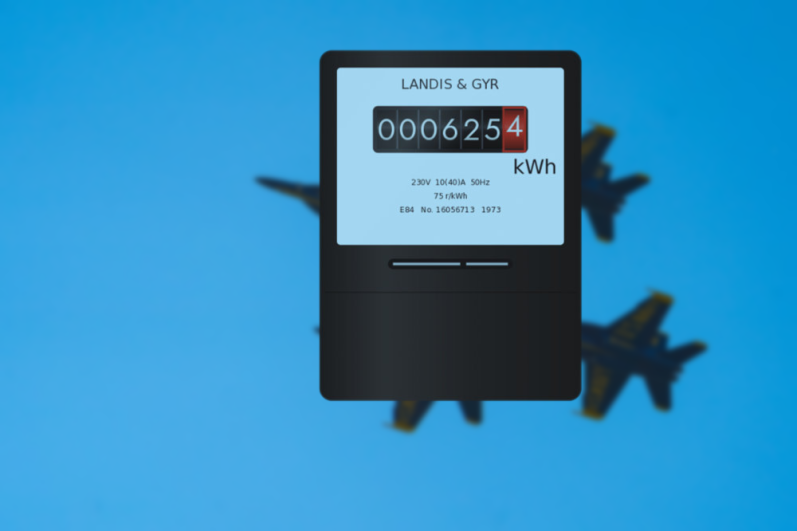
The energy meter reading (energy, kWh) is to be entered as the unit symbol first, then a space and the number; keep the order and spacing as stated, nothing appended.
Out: kWh 625.4
